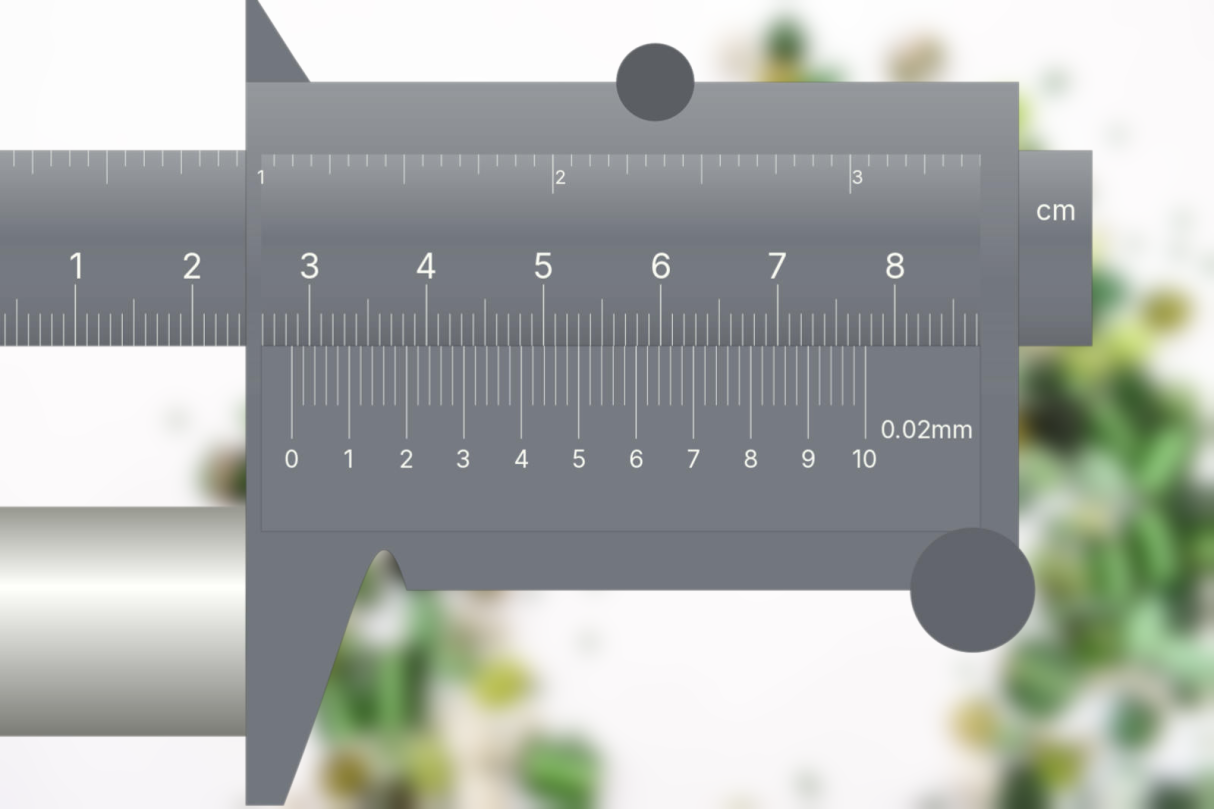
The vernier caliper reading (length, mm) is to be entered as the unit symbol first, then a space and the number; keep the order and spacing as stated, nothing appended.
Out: mm 28.5
